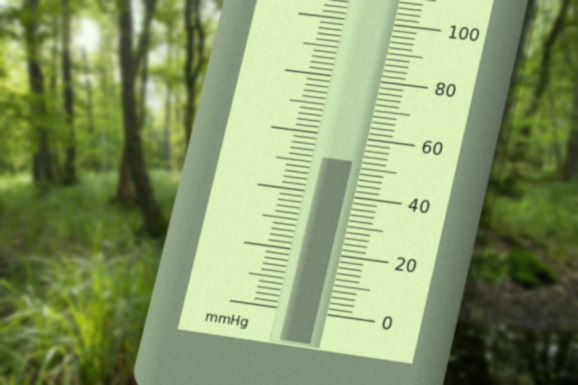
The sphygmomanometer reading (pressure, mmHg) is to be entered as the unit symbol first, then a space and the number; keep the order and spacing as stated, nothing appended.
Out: mmHg 52
